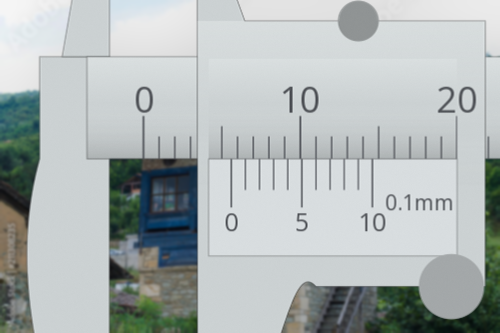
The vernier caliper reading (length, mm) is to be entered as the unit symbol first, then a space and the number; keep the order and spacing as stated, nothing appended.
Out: mm 5.6
